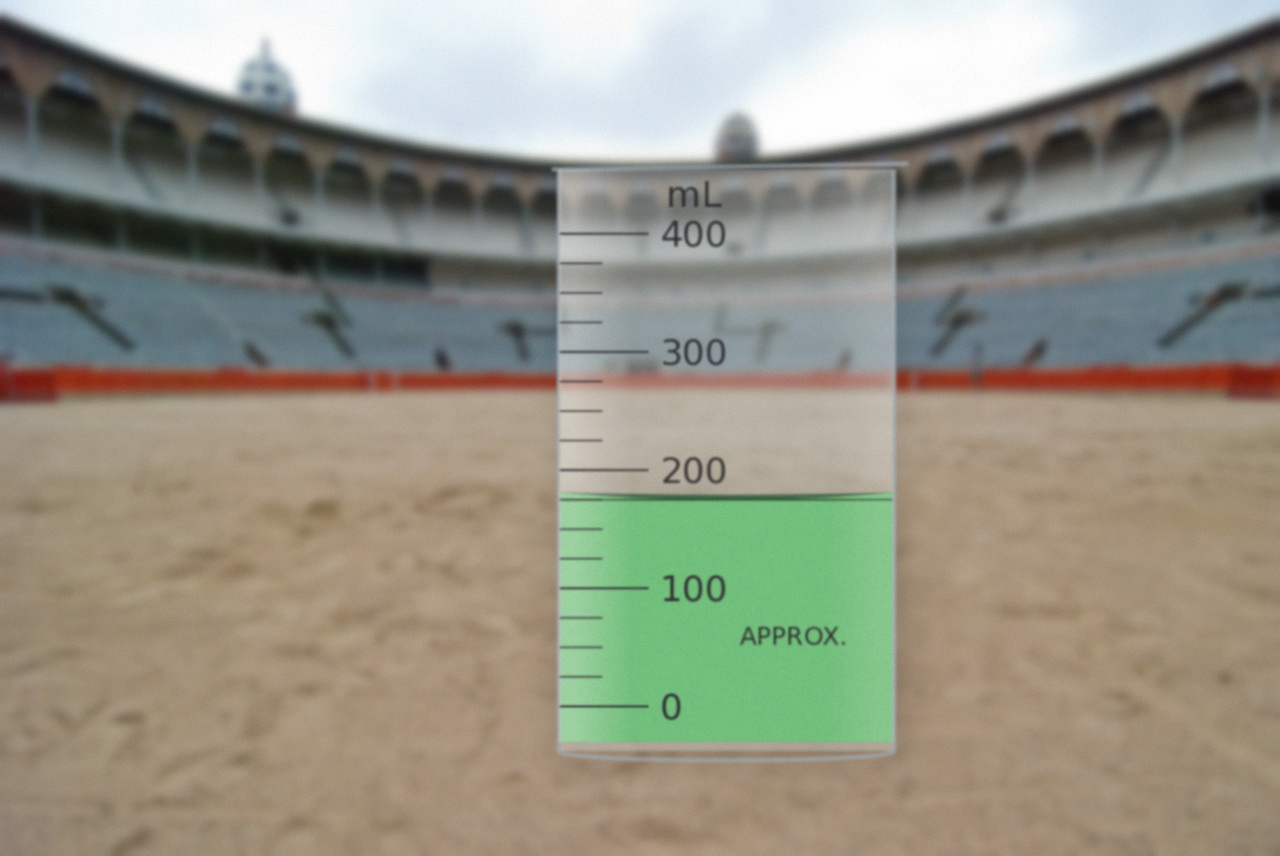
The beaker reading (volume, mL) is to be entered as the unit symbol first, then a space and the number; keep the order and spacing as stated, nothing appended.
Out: mL 175
